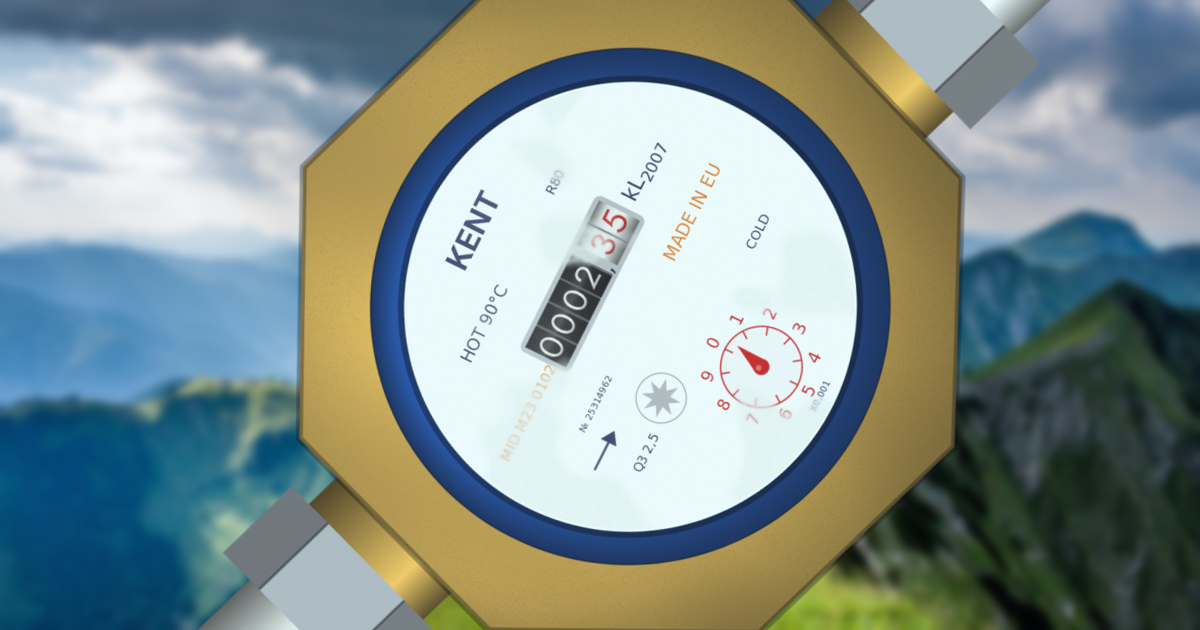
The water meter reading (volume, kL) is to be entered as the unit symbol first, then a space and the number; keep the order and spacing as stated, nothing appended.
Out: kL 2.350
